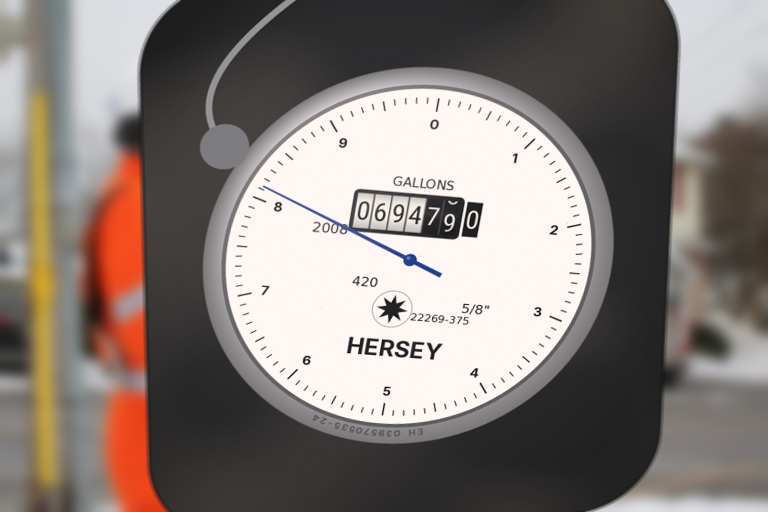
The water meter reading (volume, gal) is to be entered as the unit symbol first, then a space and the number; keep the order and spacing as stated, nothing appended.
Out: gal 694788.1
